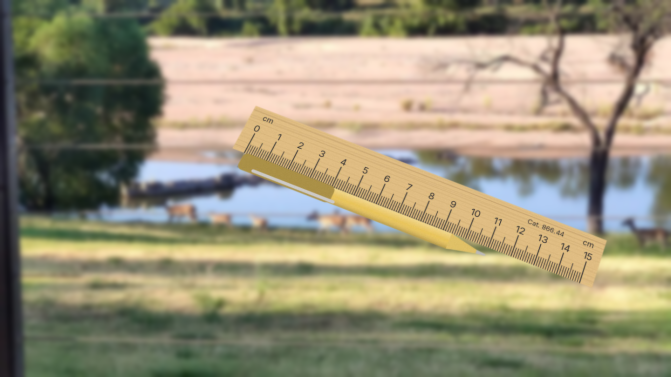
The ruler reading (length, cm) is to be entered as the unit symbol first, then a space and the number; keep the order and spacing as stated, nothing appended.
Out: cm 11
